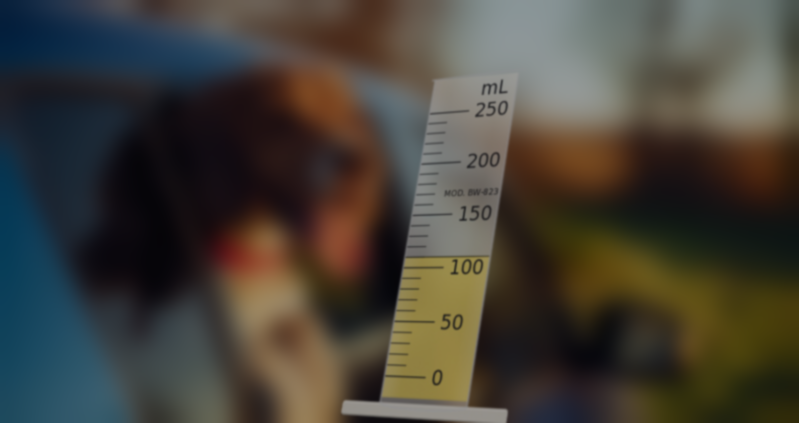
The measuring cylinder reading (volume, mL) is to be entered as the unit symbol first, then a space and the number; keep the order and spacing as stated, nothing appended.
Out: mL 110
